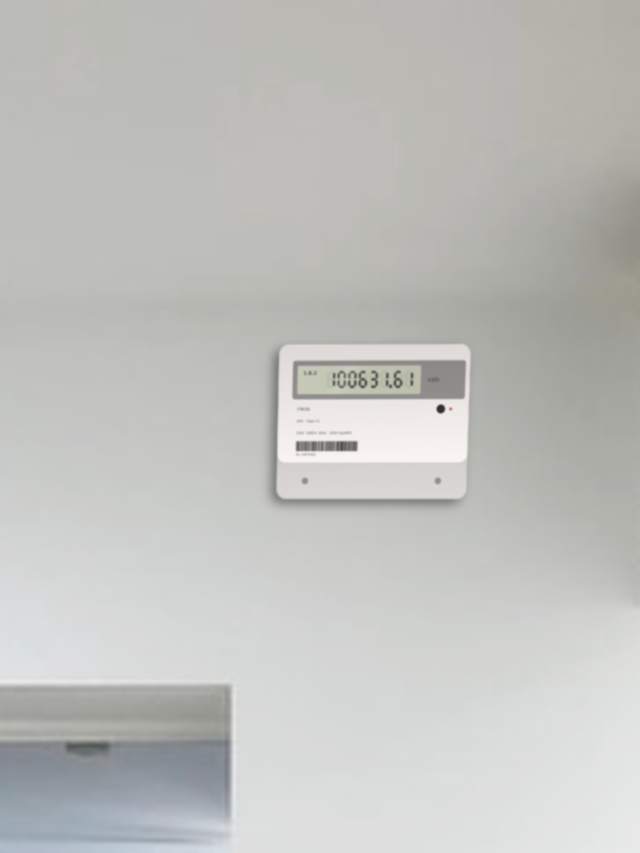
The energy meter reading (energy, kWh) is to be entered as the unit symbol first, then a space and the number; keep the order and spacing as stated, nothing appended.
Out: kWh 100631.61
